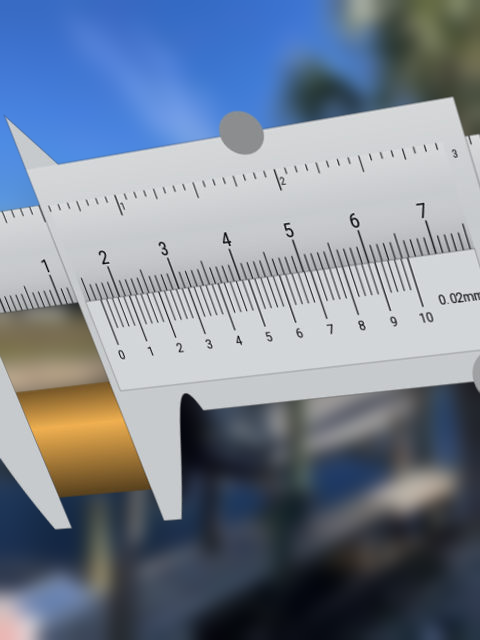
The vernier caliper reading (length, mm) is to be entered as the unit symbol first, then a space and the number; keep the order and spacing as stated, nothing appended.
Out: mm 16.8
